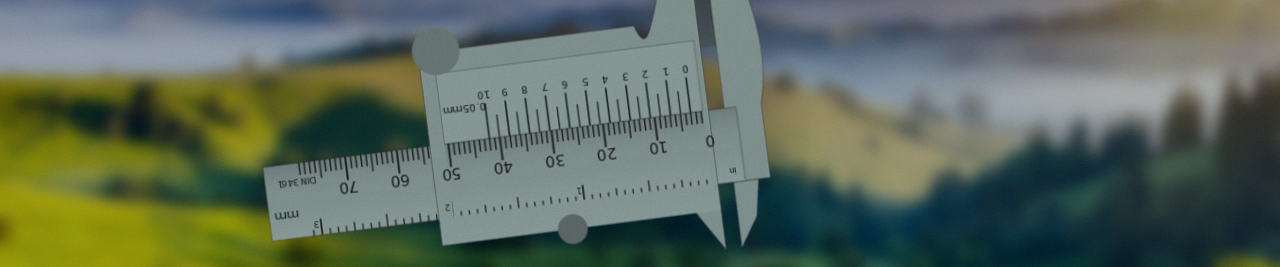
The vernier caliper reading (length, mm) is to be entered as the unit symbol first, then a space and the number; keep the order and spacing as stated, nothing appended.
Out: mm 3.0
